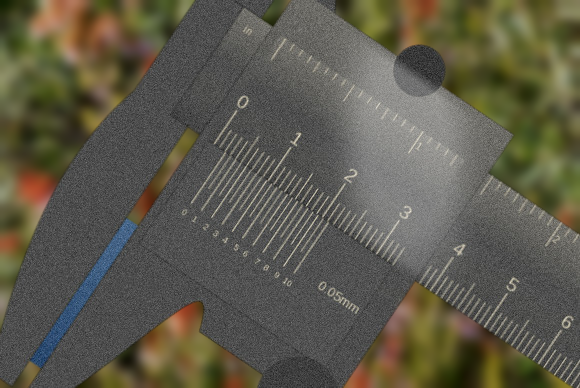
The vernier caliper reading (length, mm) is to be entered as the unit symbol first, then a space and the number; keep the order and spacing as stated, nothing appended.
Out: mm 2.2
